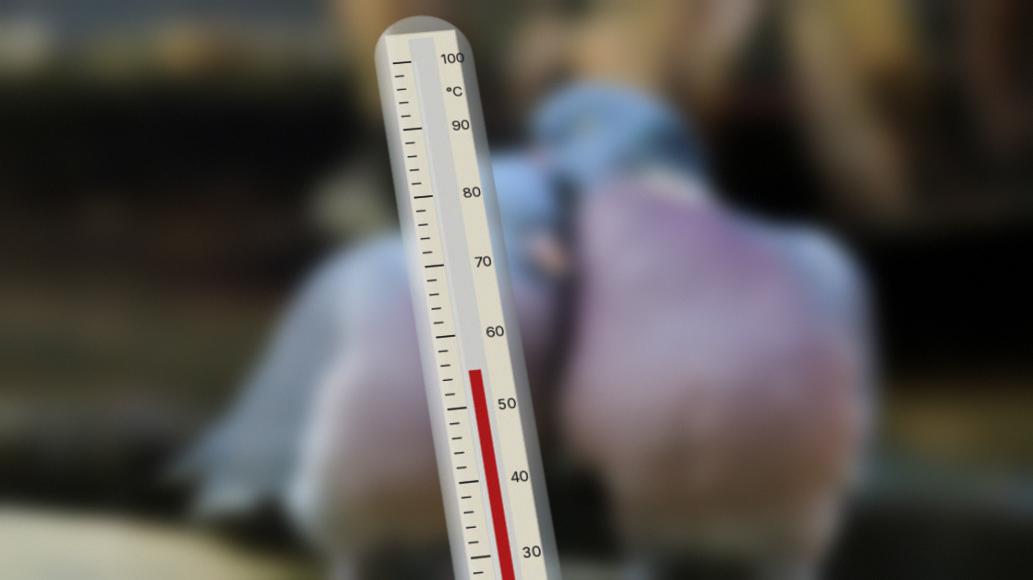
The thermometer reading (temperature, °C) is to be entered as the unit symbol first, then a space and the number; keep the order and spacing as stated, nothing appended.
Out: °C 55
